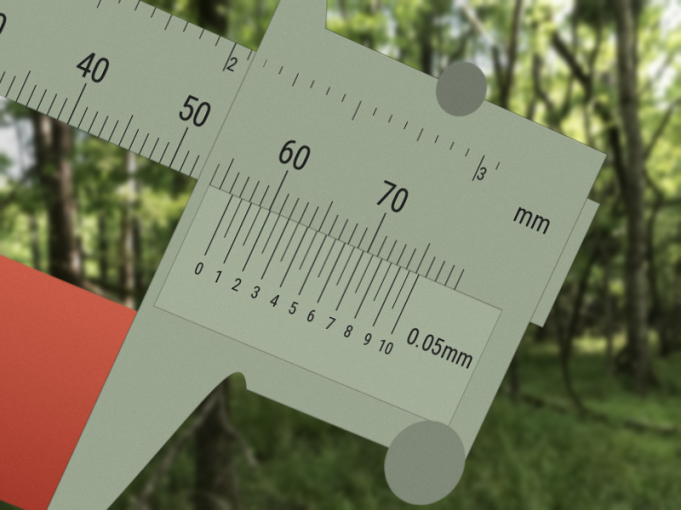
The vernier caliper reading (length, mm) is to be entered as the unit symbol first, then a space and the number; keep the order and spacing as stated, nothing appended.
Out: mm 56.3
